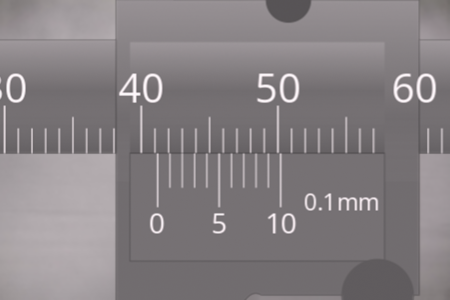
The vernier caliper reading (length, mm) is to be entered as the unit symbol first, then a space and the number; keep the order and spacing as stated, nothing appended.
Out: mm 41.2
